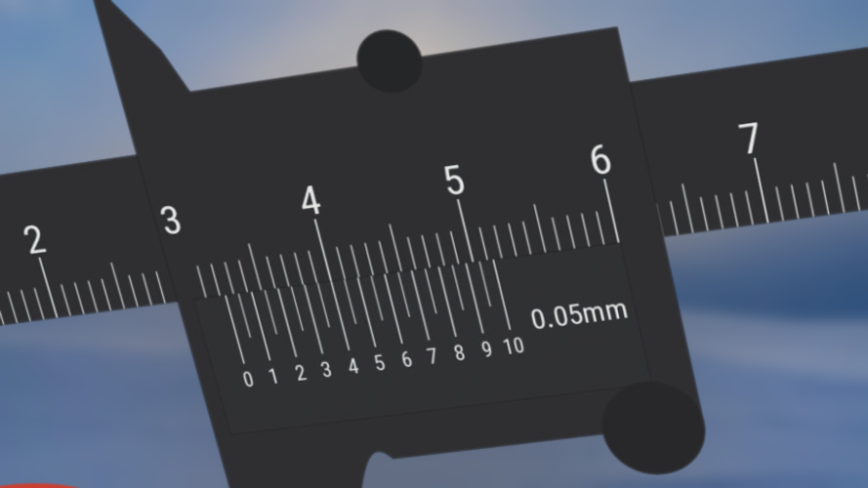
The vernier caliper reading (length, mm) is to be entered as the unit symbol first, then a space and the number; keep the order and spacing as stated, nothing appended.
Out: mm 32.4
